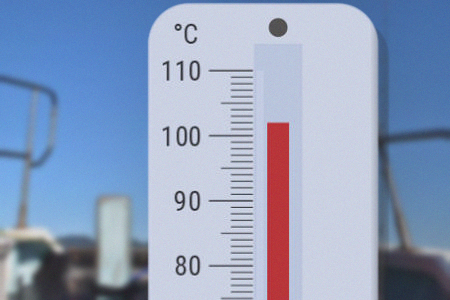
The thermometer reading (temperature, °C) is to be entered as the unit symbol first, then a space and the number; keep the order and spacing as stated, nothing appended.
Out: °C 102
